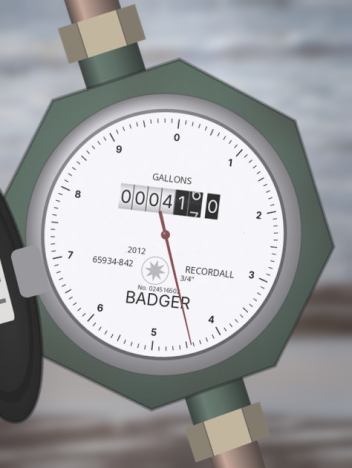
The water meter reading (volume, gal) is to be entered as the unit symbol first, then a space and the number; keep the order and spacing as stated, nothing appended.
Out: gal 4164.4
